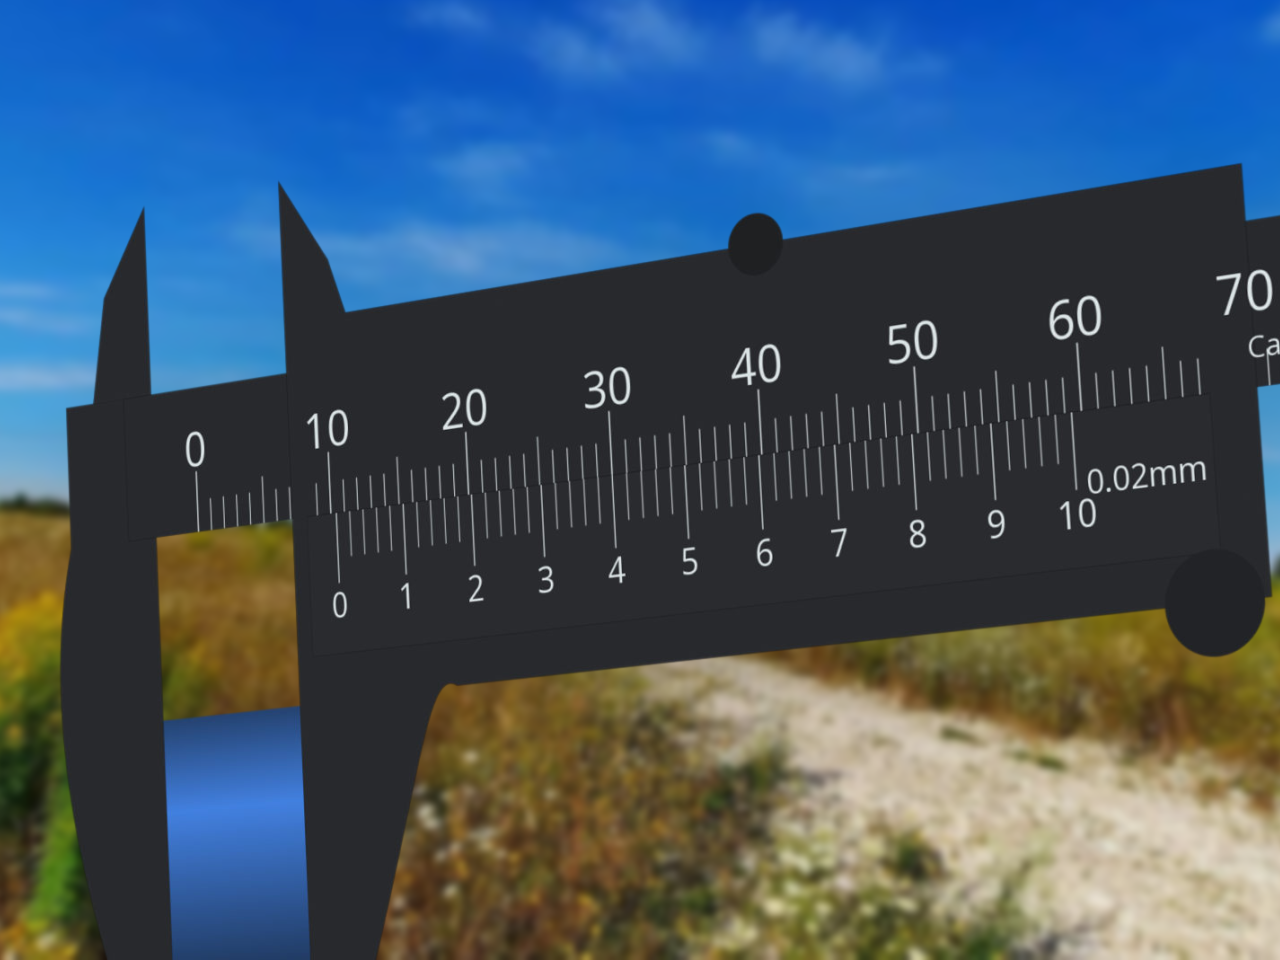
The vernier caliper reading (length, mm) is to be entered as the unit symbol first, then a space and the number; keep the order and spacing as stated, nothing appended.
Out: mm 10.4
